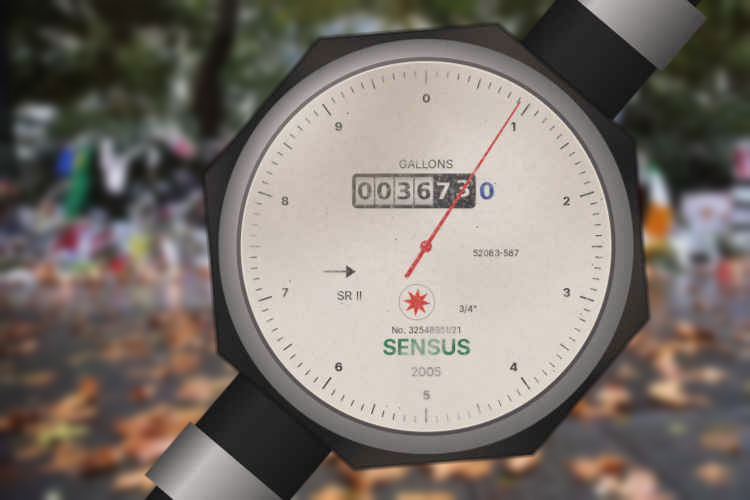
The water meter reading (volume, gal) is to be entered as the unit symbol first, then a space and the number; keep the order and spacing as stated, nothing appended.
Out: gal 36730.9
